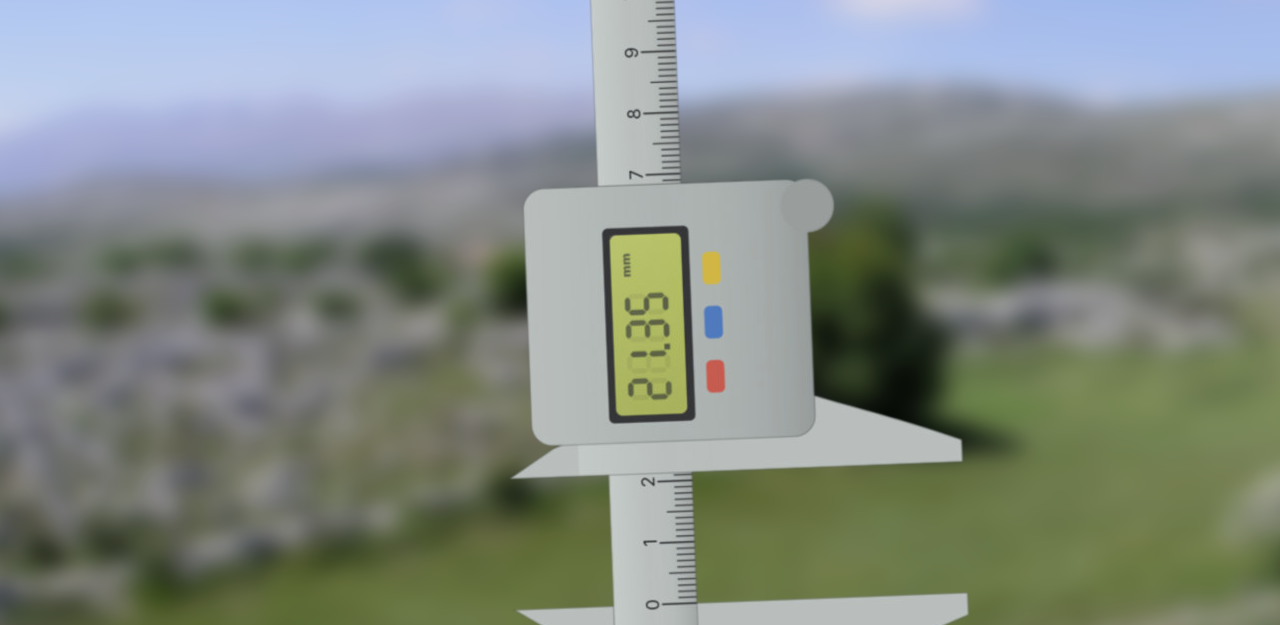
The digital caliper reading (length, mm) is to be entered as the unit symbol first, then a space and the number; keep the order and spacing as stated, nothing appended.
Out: mm 21.35
